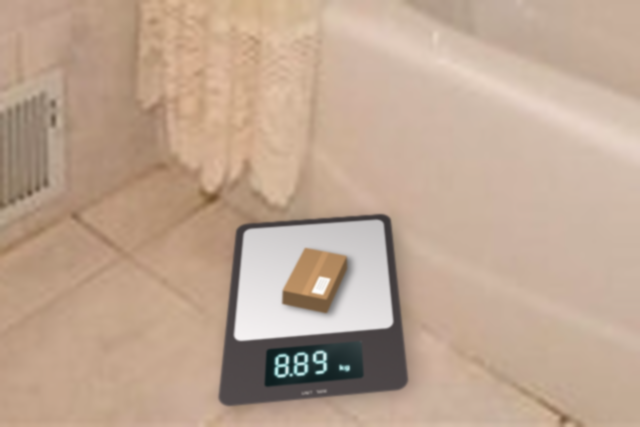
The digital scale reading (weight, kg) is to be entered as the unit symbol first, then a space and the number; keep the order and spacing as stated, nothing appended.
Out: kg 8.89
